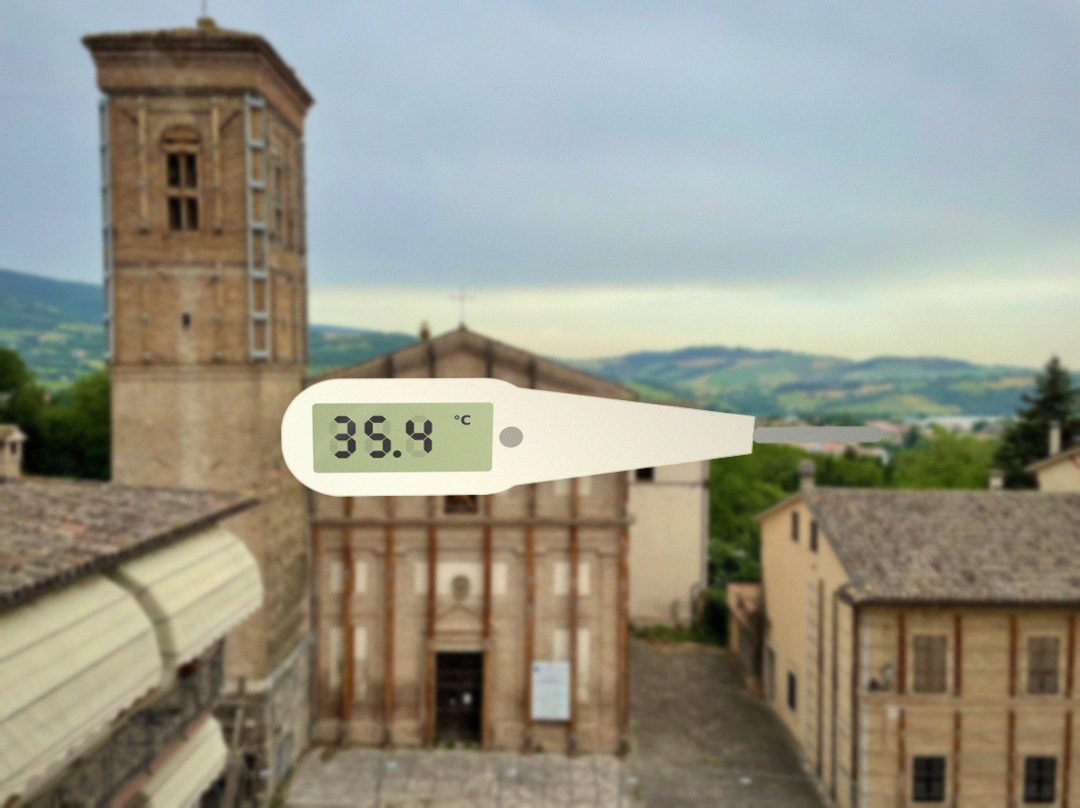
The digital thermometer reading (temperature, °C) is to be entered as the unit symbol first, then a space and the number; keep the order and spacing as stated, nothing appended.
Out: °C 35.4
